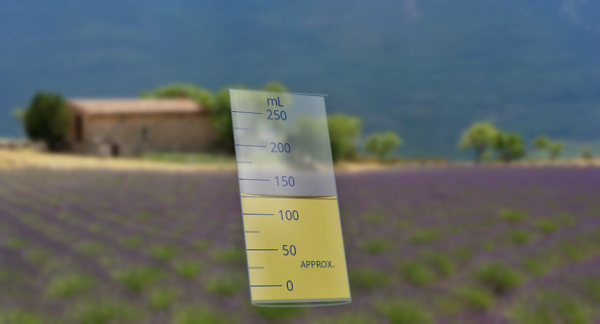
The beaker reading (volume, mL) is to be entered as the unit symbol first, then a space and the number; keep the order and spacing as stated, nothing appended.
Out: mL 125
